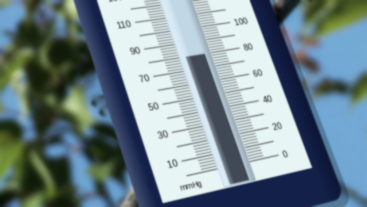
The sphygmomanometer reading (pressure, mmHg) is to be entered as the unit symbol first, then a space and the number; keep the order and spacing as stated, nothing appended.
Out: mmHg 80
